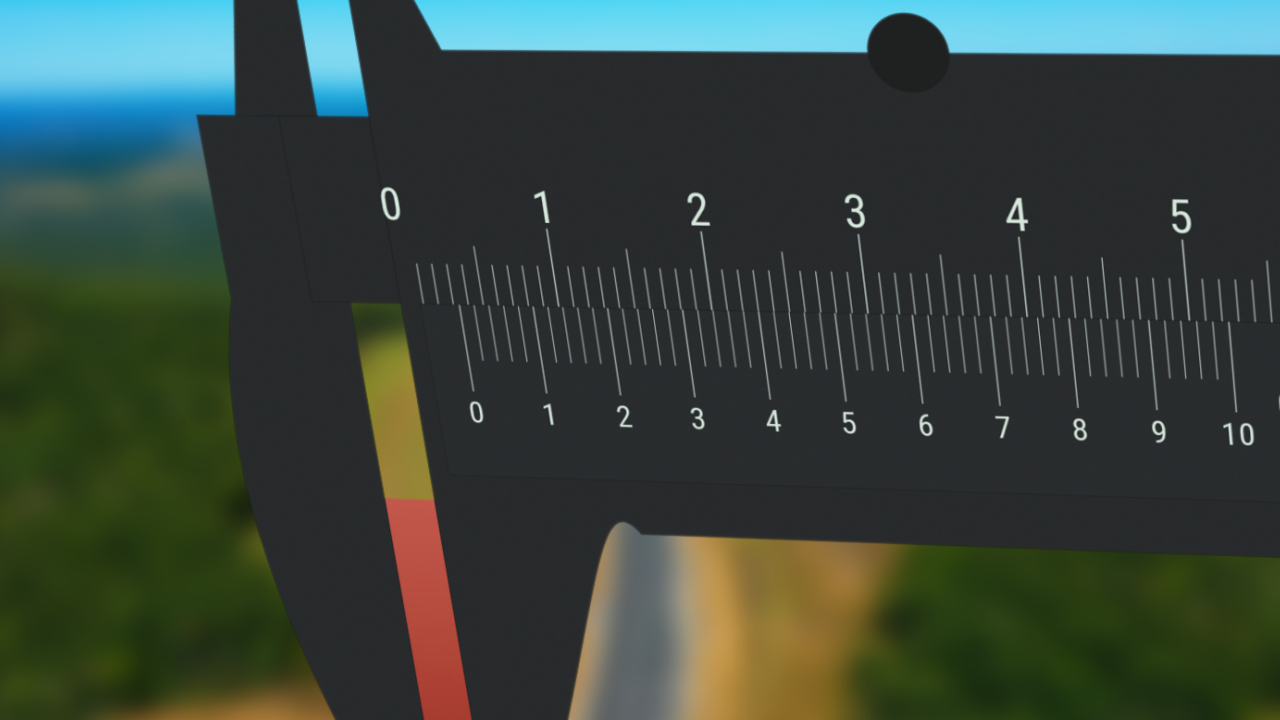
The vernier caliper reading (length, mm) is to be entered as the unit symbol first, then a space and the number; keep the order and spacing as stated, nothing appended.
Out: mm 3.4
